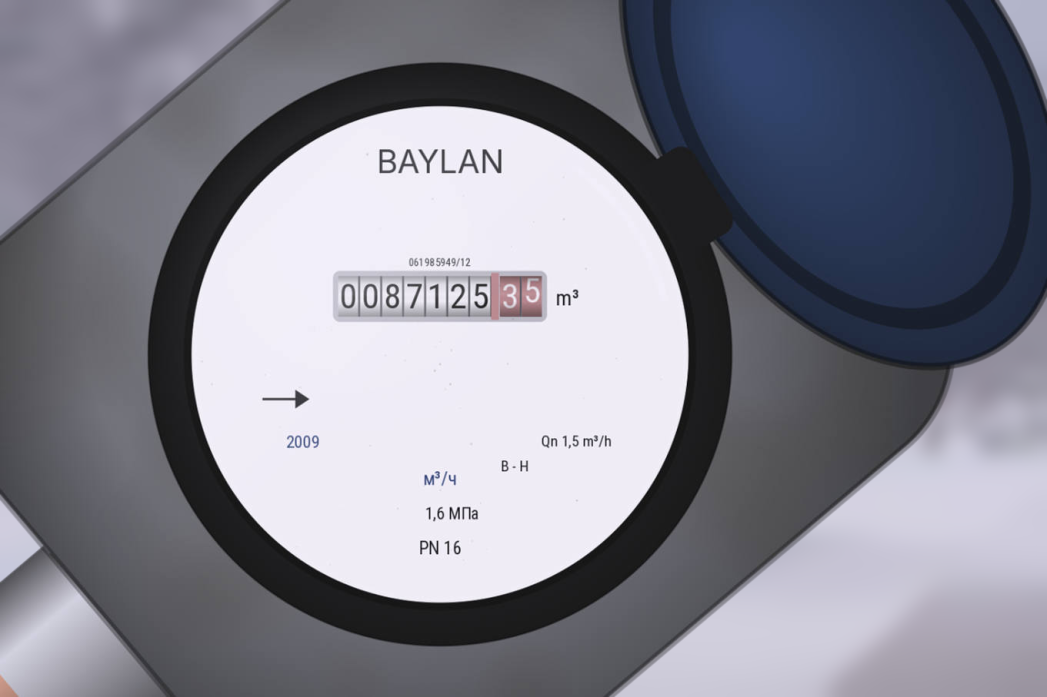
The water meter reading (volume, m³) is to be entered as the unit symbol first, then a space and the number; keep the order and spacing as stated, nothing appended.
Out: m³ 87125.35
